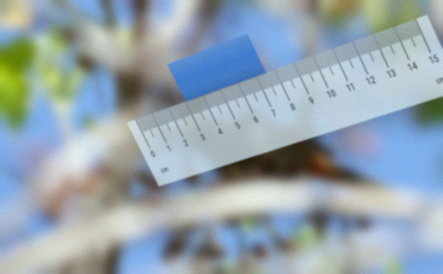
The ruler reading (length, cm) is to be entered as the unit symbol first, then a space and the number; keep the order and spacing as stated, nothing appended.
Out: cm 4.5
